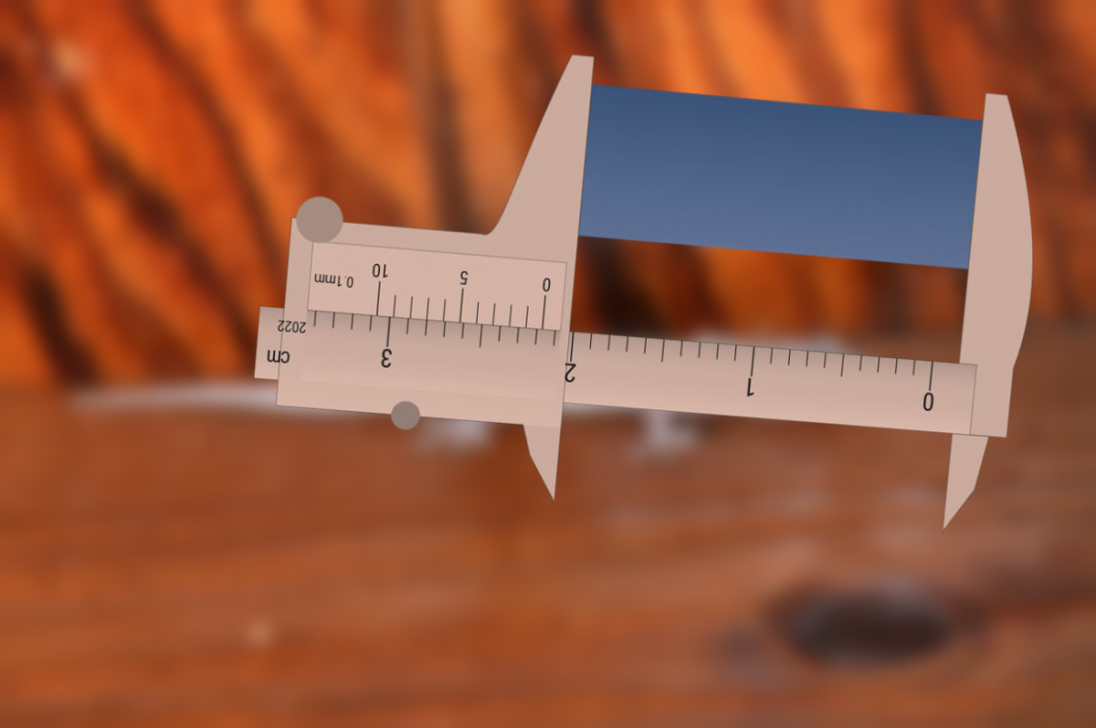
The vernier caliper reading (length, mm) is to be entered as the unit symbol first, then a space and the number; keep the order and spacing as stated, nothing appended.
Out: mm 21.7
